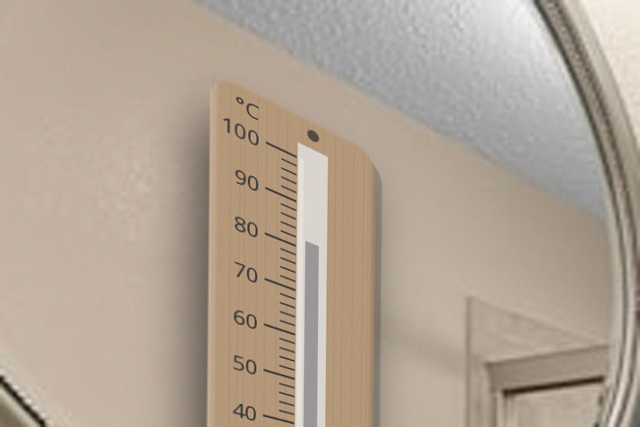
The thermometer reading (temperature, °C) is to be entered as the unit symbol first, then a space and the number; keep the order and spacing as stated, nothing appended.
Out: °C 82
